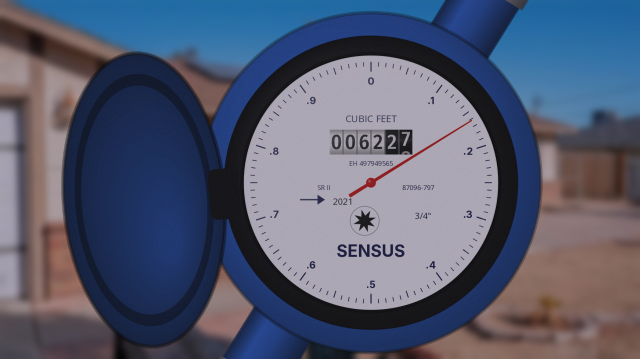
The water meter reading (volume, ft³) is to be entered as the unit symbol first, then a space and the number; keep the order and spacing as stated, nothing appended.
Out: ft³ 6227.16
